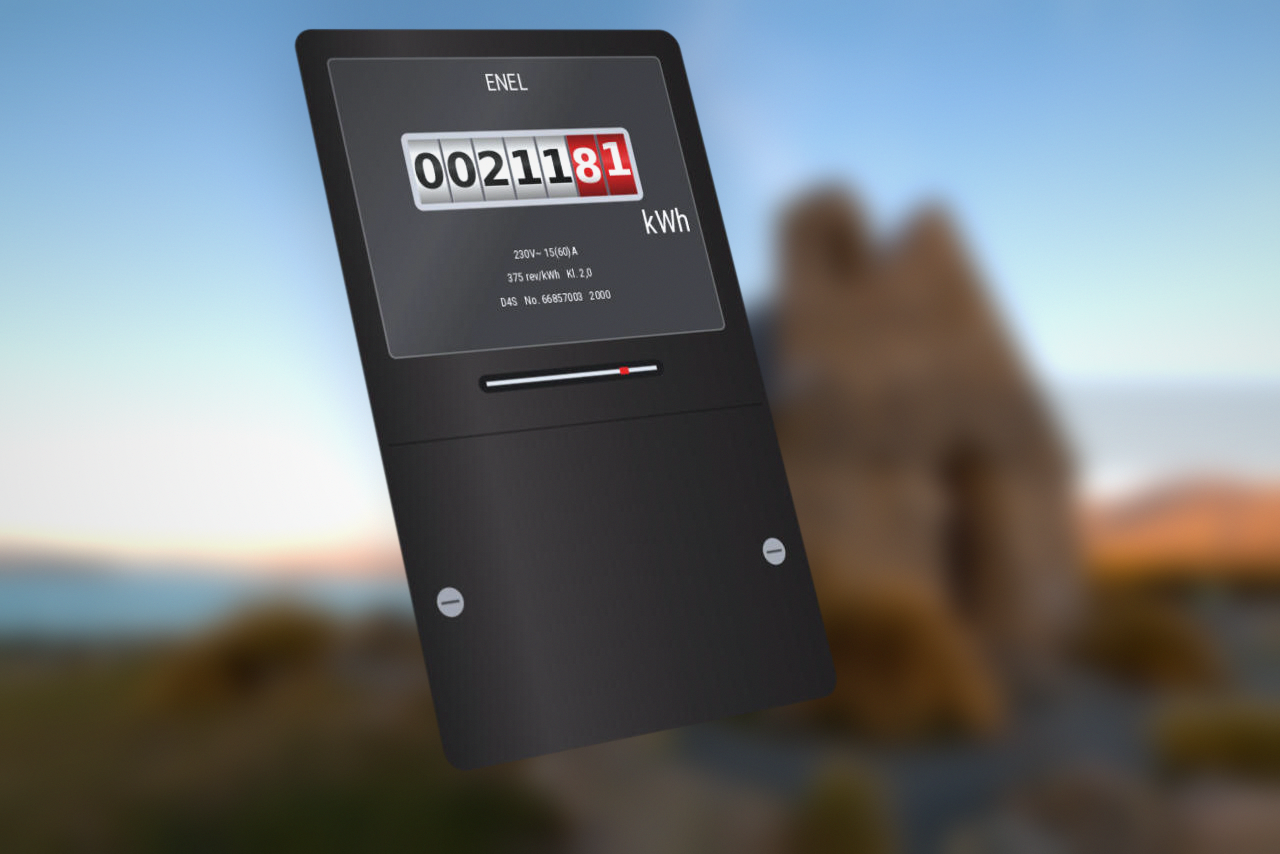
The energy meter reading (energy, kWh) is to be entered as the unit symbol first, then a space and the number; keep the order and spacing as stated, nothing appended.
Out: kWh 211.81
